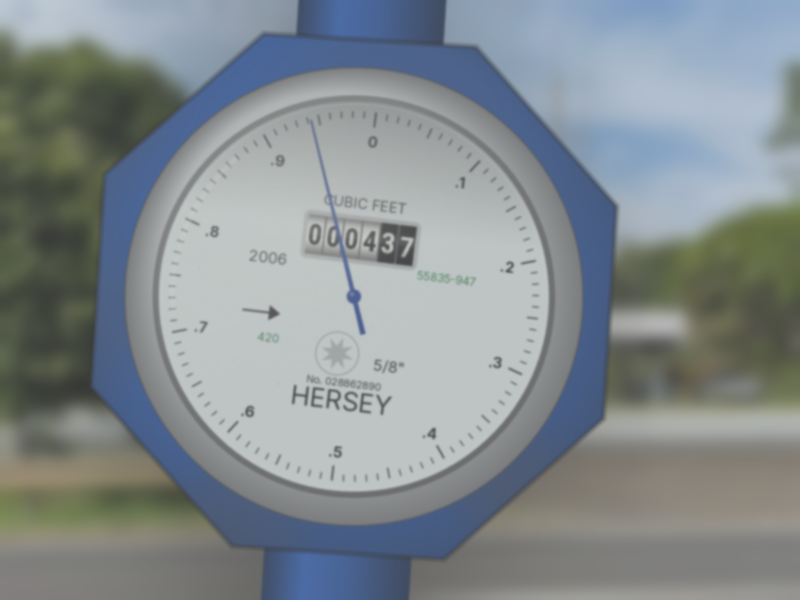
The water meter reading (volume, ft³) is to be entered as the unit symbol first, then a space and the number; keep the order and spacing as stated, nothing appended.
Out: ft³ 436.94
